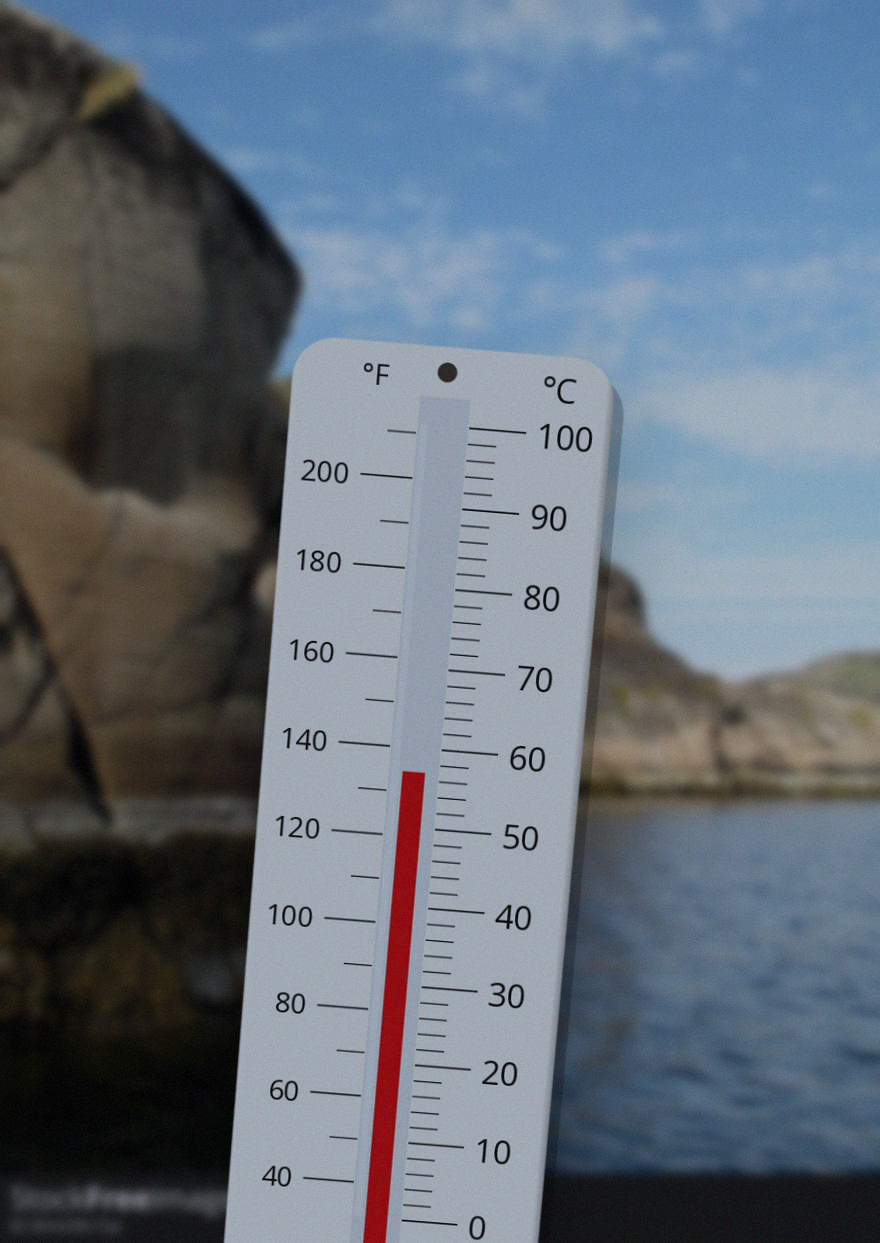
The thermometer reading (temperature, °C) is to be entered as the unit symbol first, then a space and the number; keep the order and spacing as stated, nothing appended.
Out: °C 57
